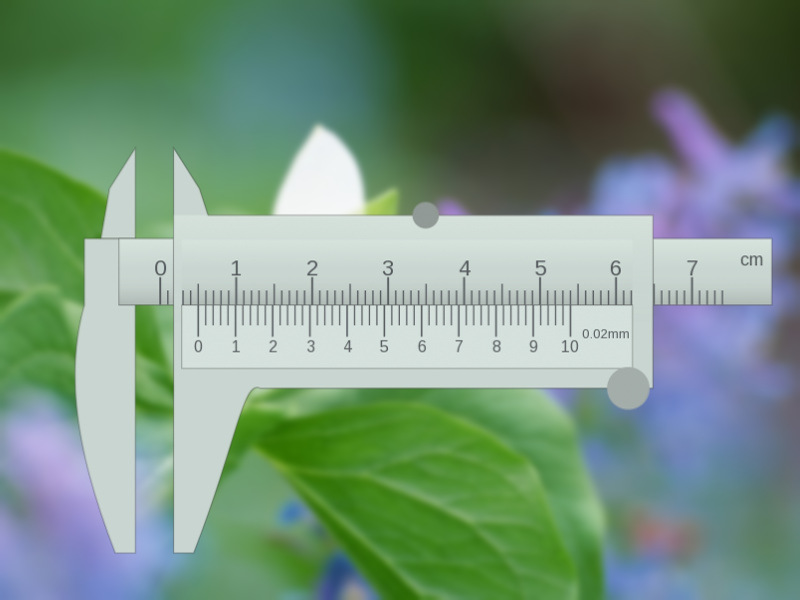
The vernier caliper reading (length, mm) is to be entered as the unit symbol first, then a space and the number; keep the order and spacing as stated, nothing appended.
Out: mm 5.0
